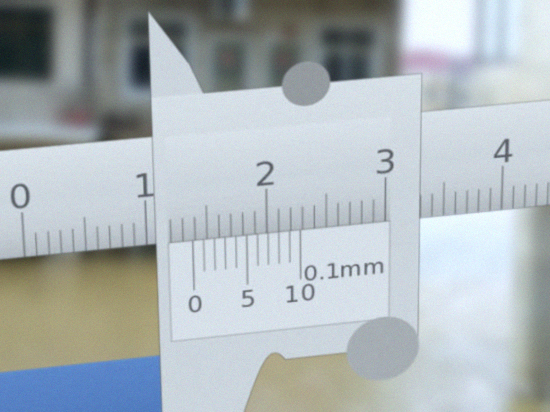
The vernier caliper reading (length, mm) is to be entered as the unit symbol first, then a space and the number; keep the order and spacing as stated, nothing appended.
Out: mm 13.8
